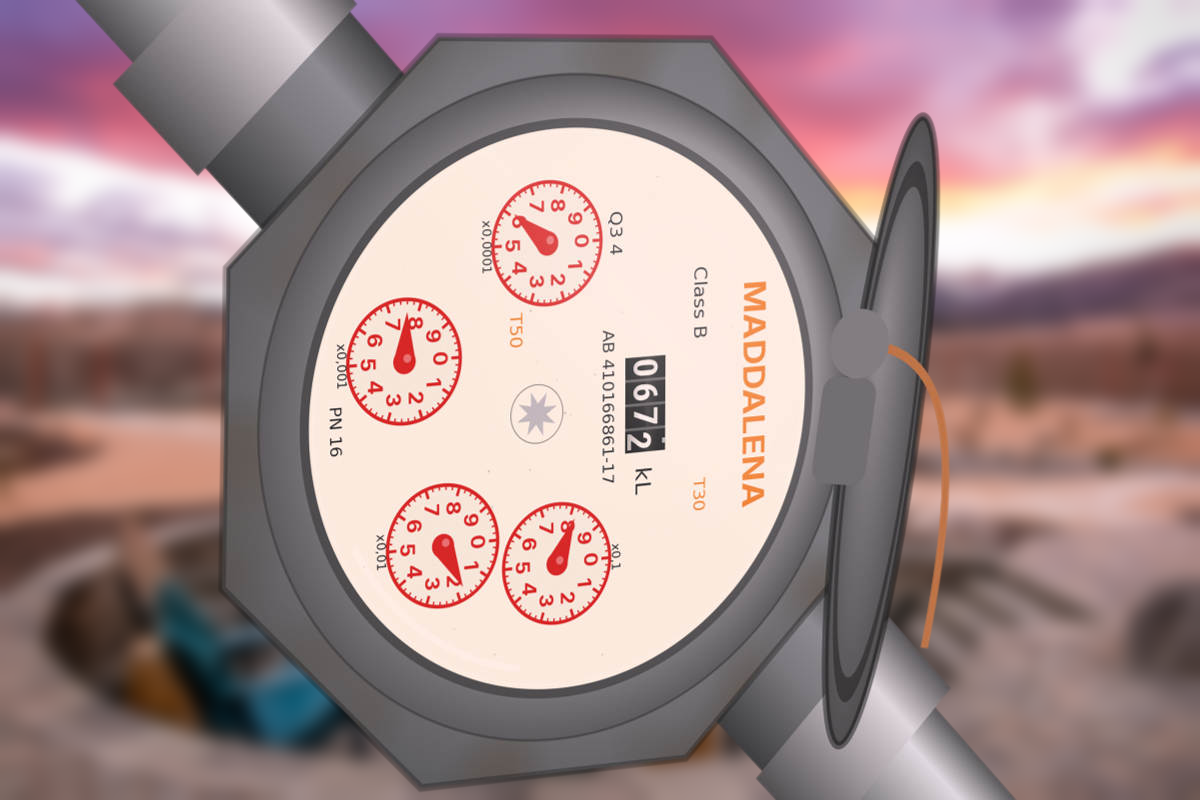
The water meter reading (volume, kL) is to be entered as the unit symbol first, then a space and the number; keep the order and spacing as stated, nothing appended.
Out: kL 671.8176
